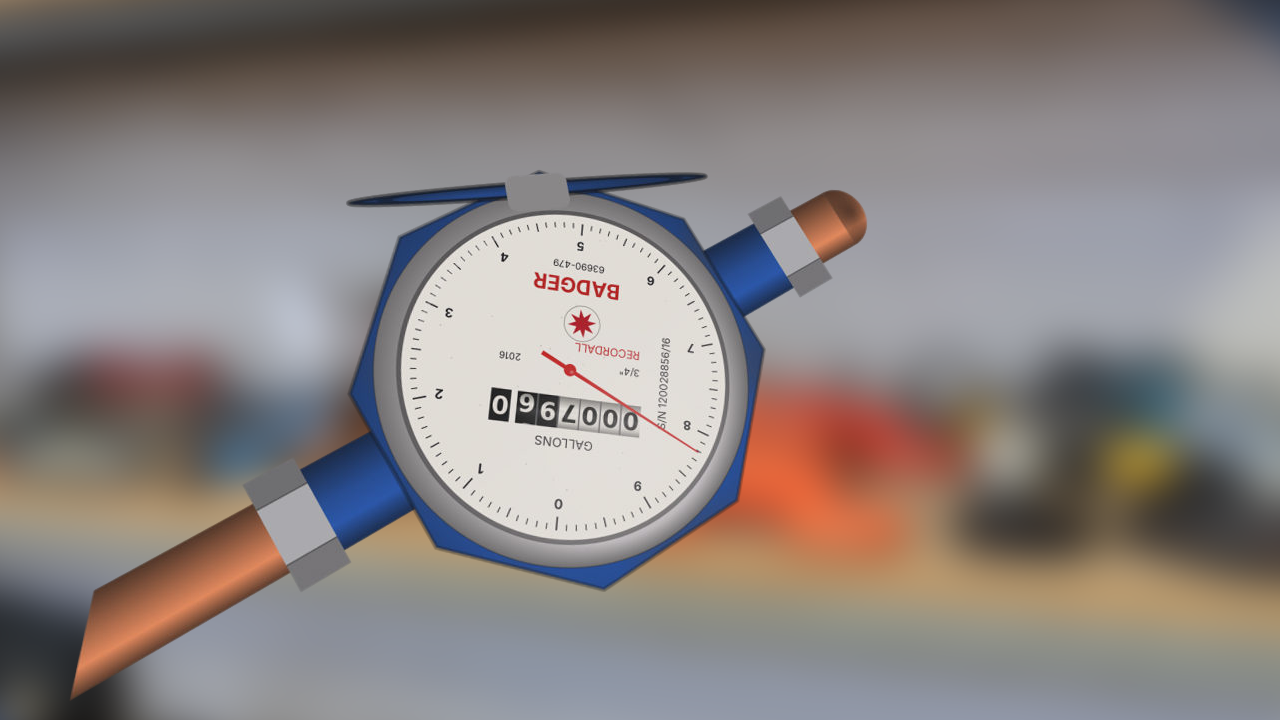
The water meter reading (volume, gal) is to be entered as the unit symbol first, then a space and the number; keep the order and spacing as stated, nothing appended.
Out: gal 7958.2
